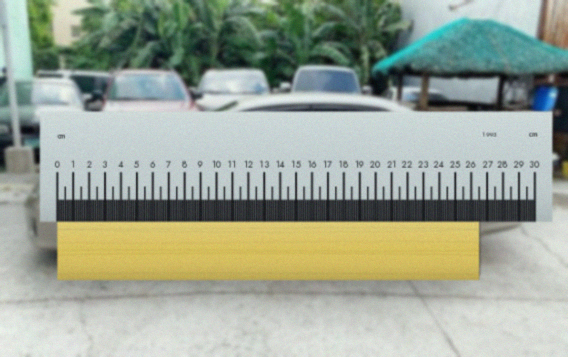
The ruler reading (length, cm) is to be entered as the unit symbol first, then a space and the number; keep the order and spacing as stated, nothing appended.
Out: cm 26.5
